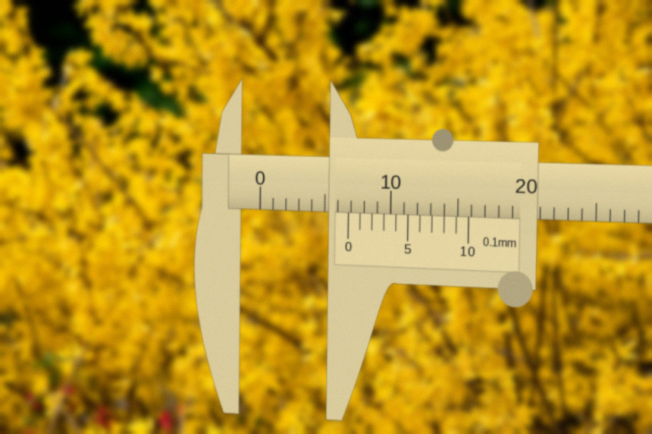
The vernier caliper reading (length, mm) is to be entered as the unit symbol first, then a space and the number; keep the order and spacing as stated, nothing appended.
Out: mm 6.8
